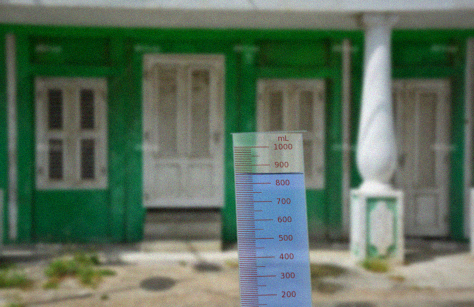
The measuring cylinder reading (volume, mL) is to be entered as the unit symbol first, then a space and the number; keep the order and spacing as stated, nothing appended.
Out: mL 850
